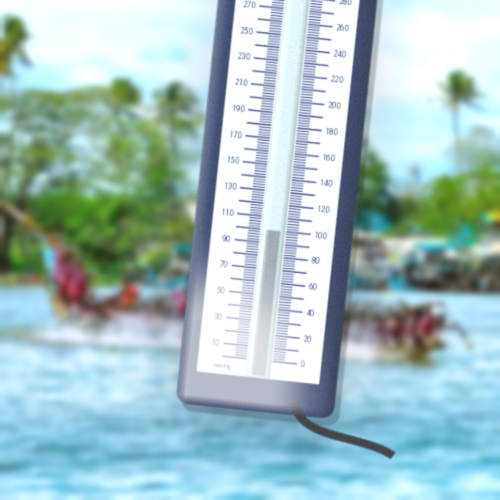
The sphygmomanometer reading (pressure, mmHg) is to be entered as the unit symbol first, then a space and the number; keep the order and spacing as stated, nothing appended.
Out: mmHg 100
